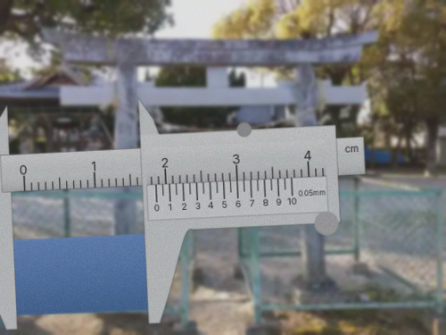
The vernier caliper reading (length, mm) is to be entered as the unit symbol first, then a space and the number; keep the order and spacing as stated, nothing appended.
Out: mm 18.6
